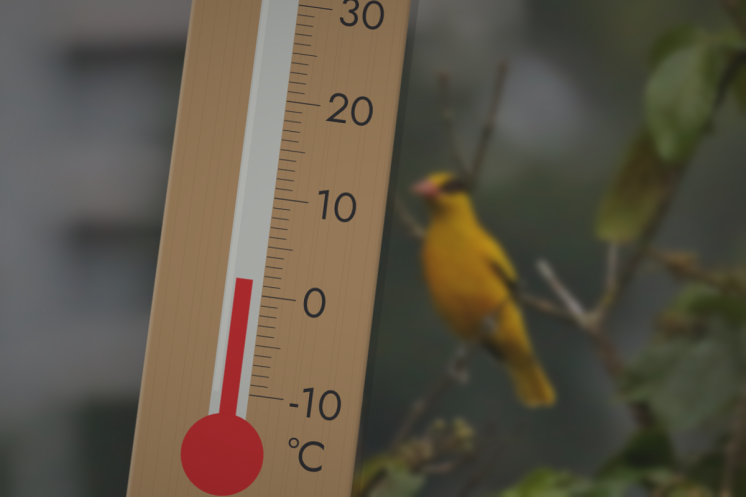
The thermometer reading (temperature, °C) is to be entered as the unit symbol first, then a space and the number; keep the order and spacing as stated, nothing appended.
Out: °C 1.5
